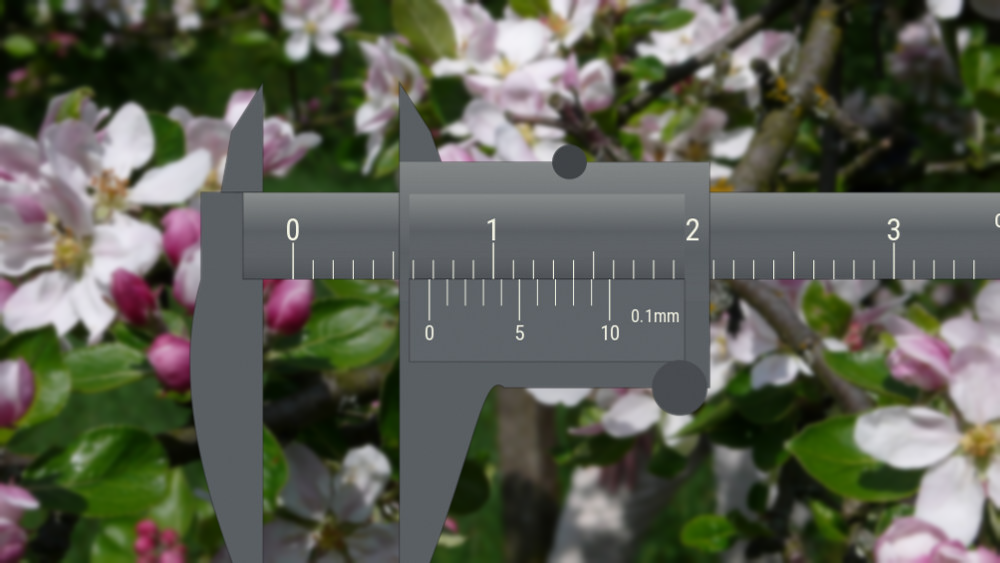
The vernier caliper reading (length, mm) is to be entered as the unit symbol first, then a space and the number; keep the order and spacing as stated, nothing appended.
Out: mm 6.8
